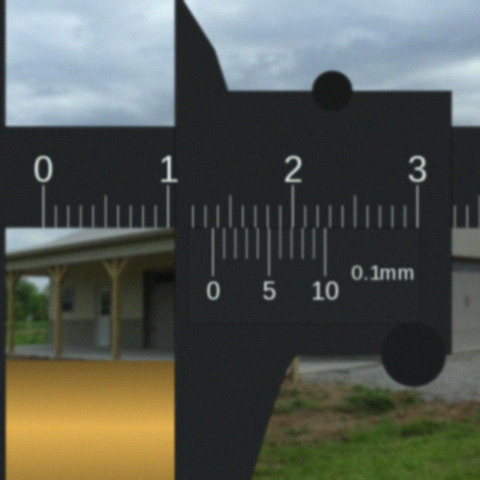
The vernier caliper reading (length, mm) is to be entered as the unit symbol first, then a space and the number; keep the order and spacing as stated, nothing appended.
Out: mm 13.6
